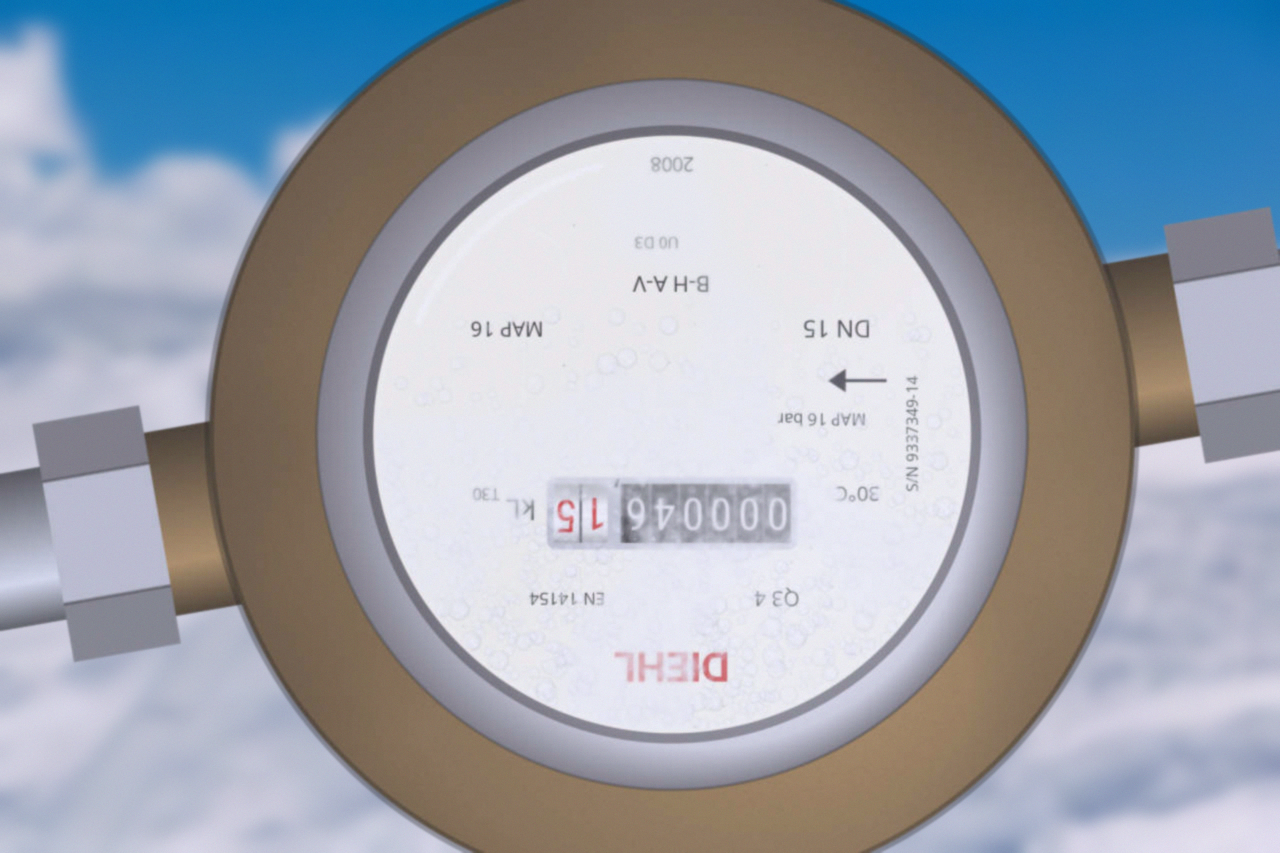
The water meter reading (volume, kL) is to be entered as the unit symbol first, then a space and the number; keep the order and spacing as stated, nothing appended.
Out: kL 46.15
